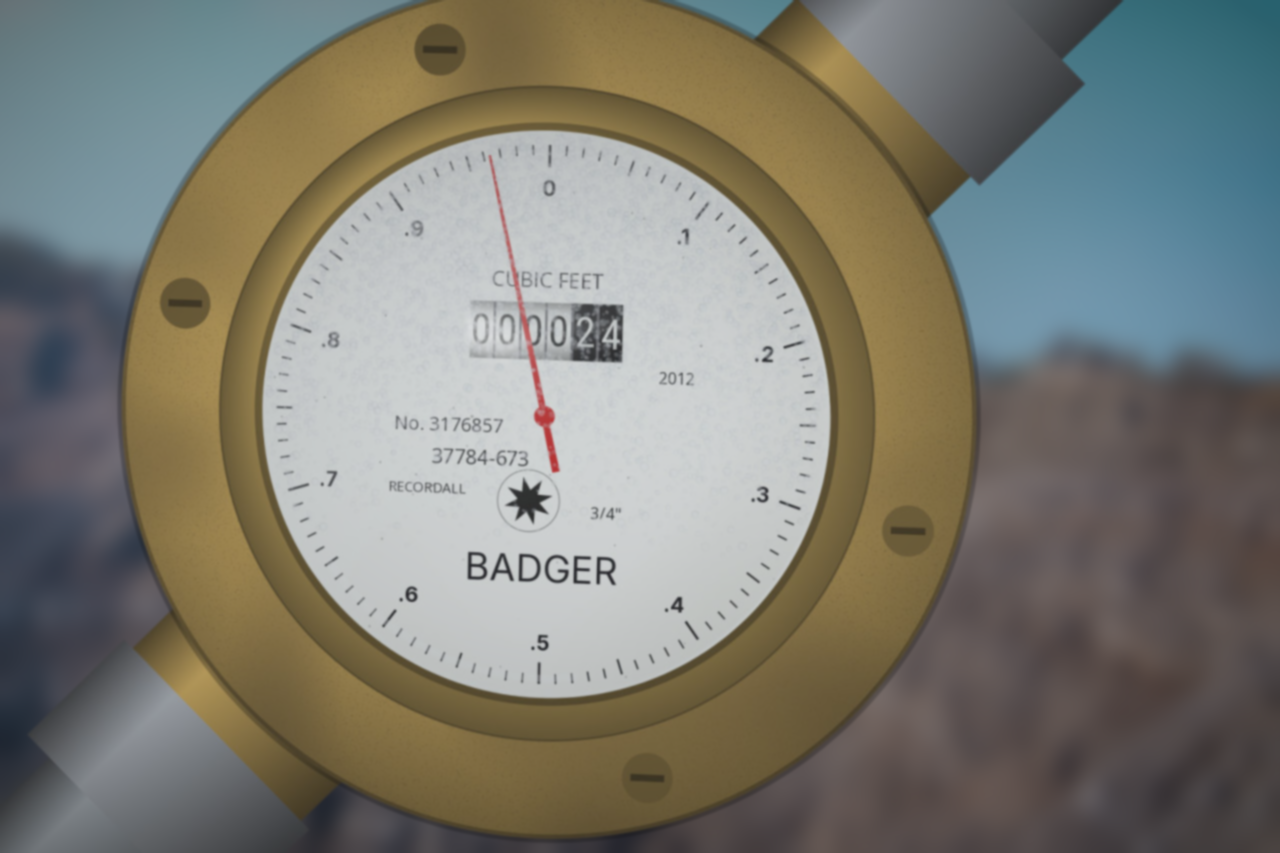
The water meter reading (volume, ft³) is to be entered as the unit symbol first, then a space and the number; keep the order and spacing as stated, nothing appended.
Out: ft³ 23.96
